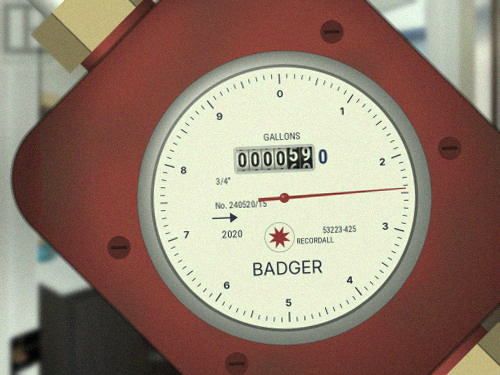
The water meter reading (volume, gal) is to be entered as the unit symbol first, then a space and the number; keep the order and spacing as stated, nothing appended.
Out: gal 592.4
